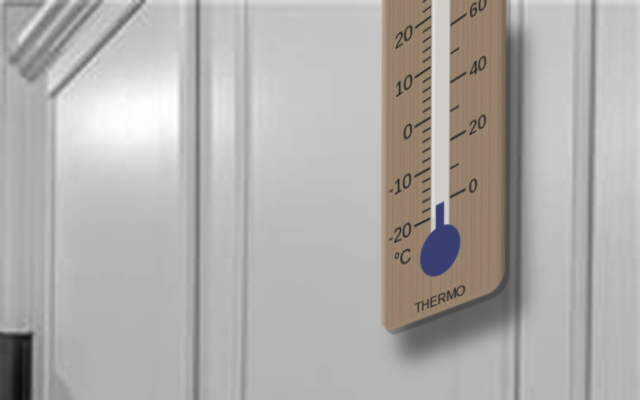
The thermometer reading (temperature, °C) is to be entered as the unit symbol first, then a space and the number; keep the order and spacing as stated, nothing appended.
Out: °C -18
